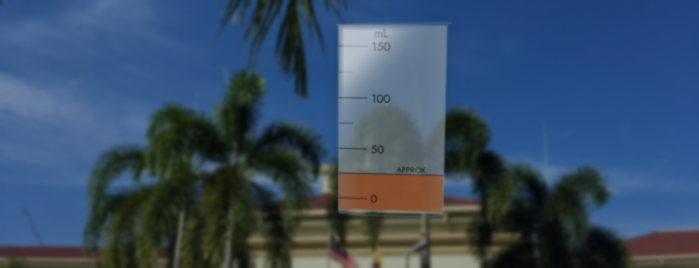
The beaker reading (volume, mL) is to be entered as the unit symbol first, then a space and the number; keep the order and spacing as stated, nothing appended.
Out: mL 25
